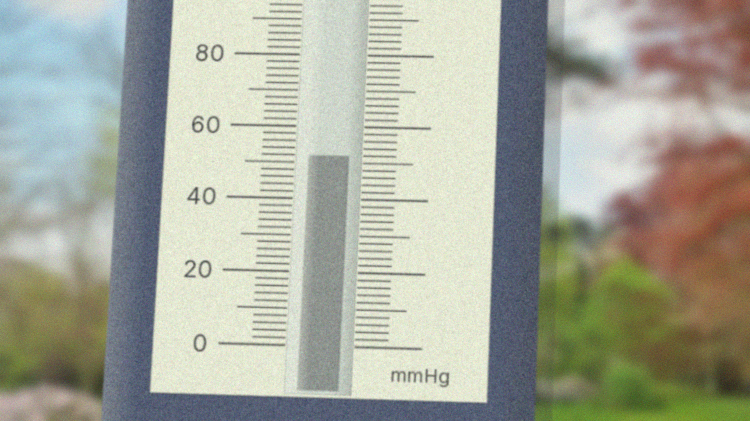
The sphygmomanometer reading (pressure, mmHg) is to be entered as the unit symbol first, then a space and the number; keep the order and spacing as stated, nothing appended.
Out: mmHg 52
